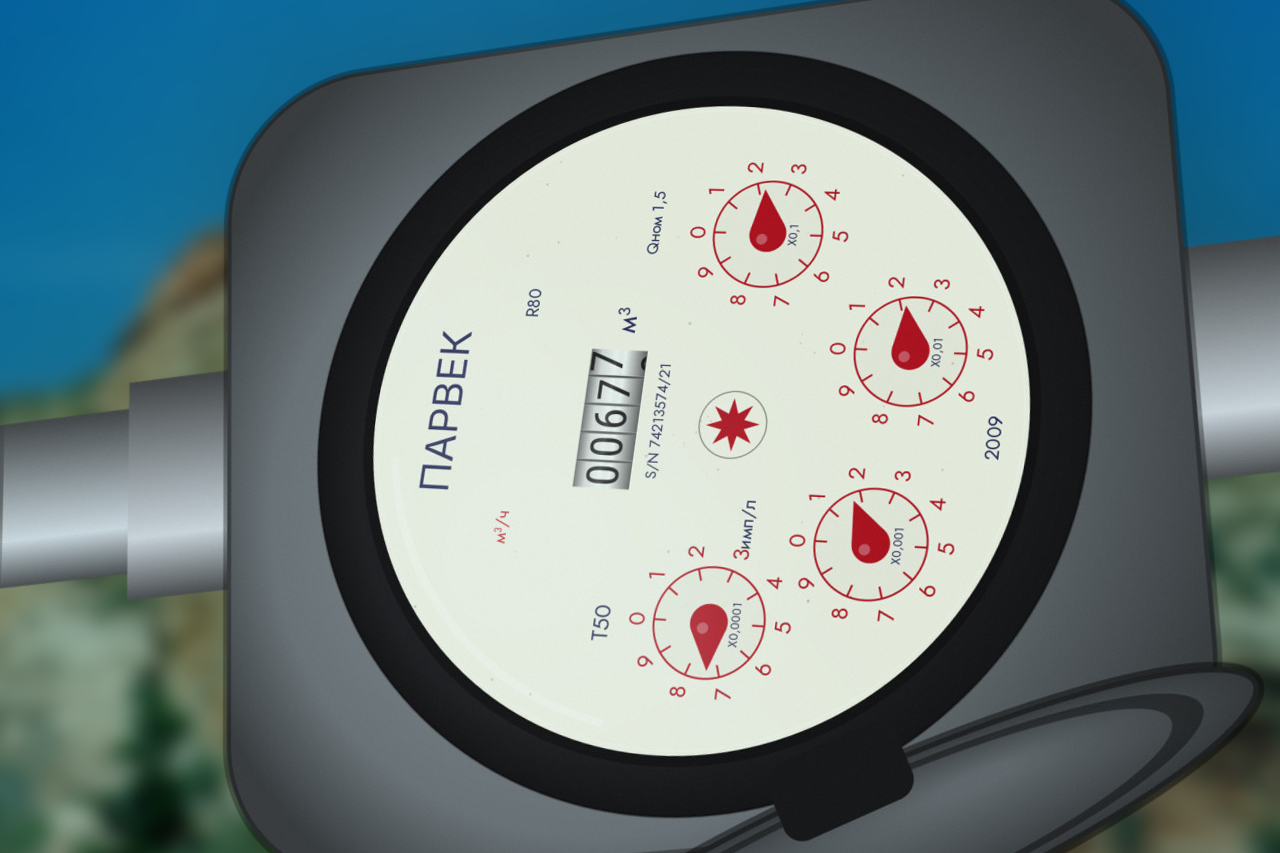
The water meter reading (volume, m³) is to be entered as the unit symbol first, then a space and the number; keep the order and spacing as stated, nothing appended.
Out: m³ 677.2217
